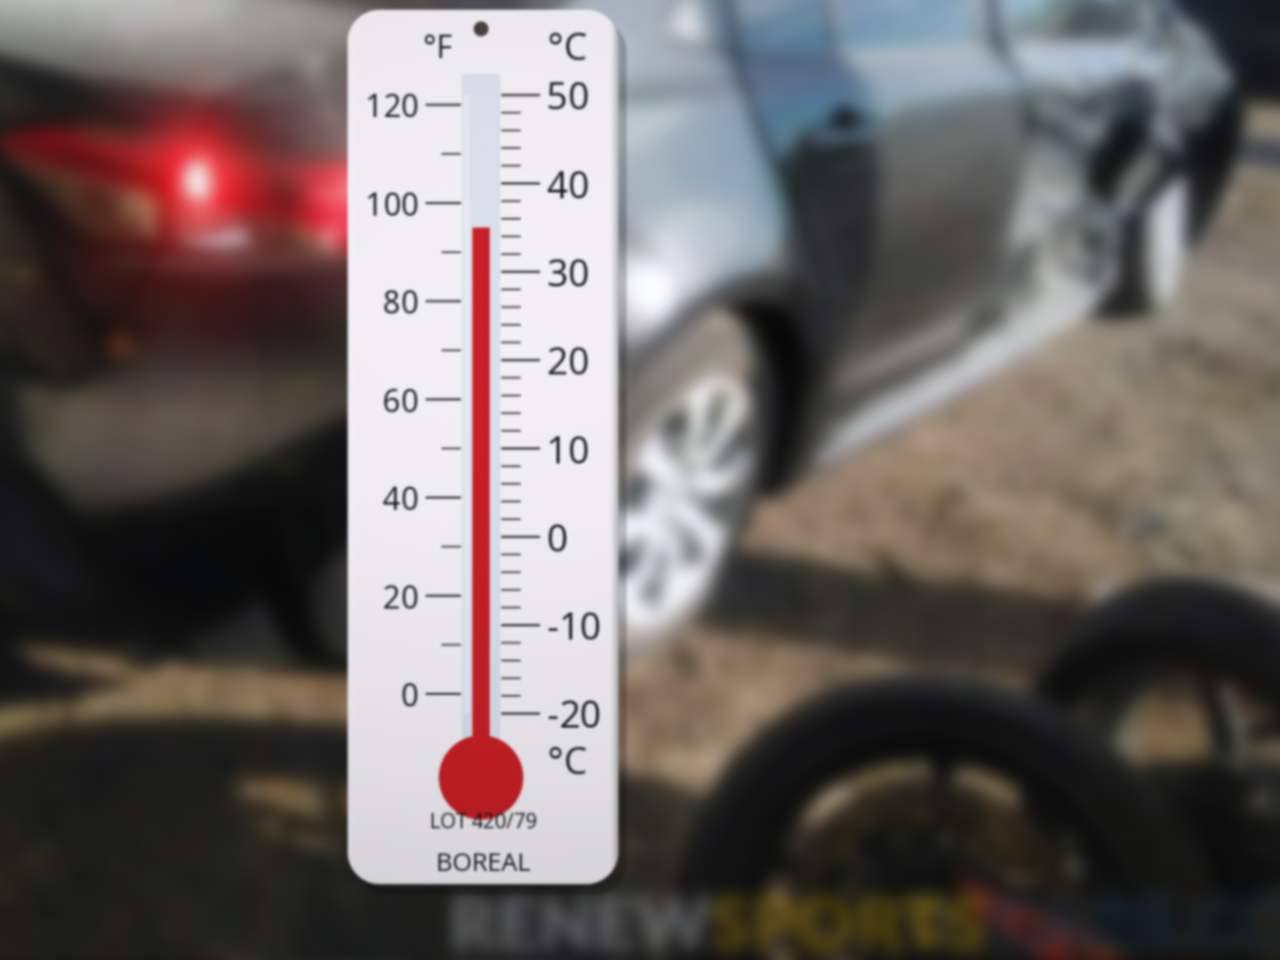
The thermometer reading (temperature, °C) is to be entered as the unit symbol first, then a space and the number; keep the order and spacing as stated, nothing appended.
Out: °C 35
